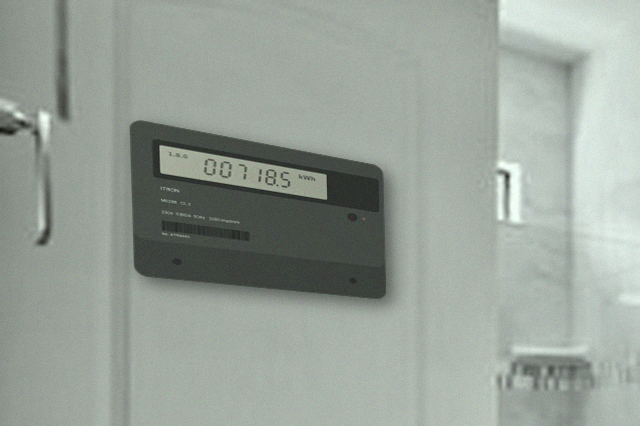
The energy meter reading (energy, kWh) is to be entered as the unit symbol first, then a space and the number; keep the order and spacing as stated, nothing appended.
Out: kWh 718.5
